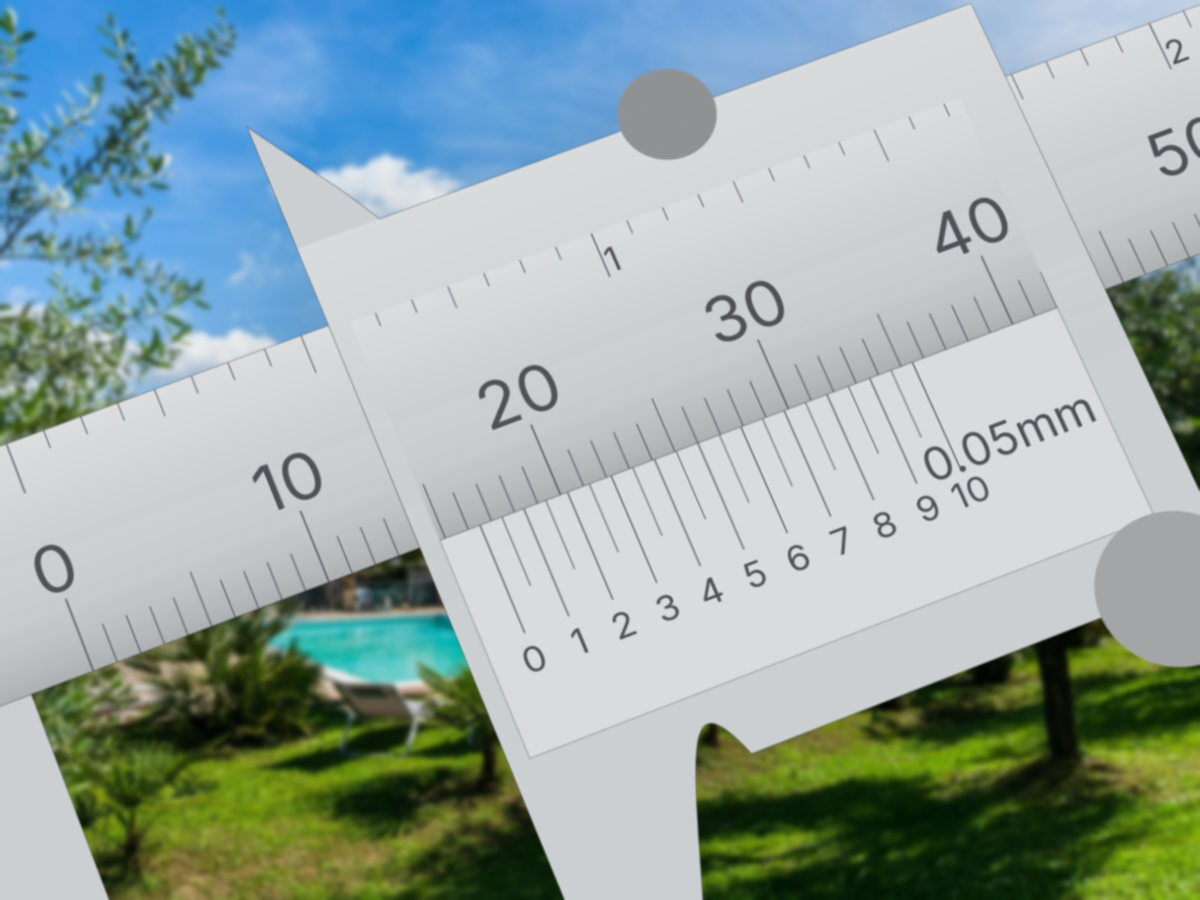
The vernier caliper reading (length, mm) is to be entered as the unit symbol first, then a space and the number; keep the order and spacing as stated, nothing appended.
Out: mm 16.5
